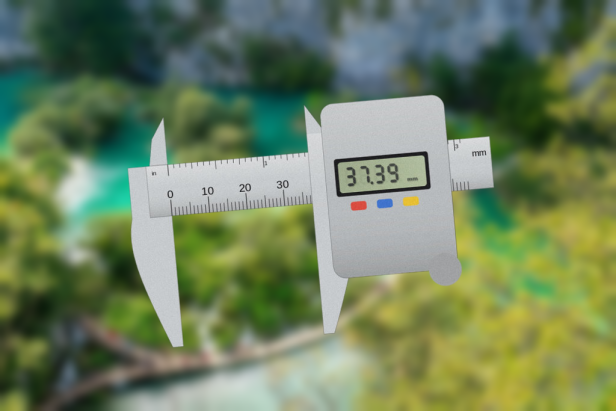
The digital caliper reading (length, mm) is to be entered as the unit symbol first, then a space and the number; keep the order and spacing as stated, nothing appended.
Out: mm 37.39
